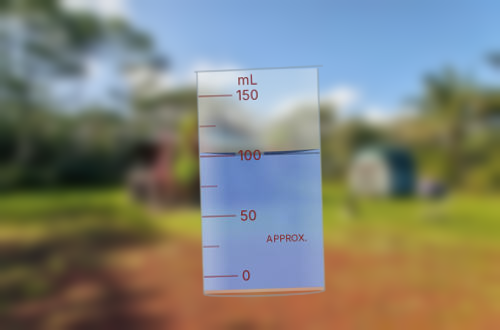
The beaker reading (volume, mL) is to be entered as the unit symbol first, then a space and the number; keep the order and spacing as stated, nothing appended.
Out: mL 100
